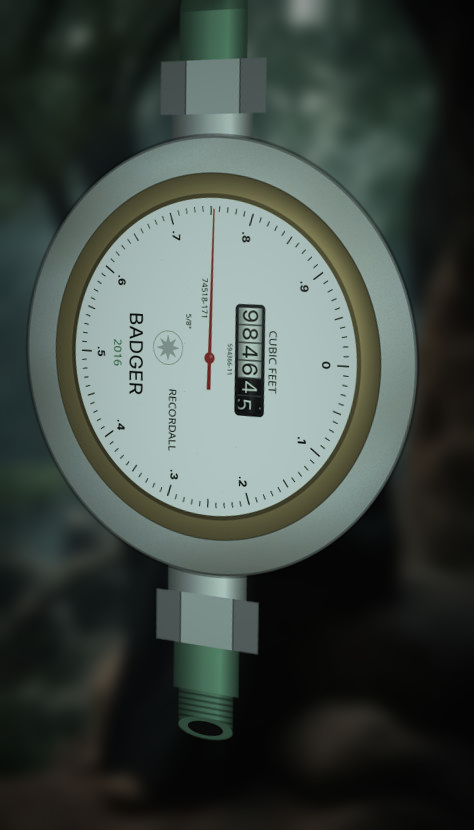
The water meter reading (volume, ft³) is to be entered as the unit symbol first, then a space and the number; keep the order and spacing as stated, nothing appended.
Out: ft³ 984644.75
